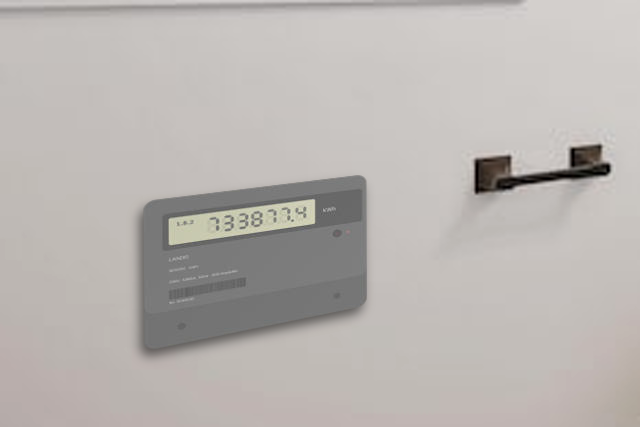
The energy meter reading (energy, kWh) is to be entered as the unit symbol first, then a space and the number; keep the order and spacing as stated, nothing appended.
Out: kWh 733877.4
